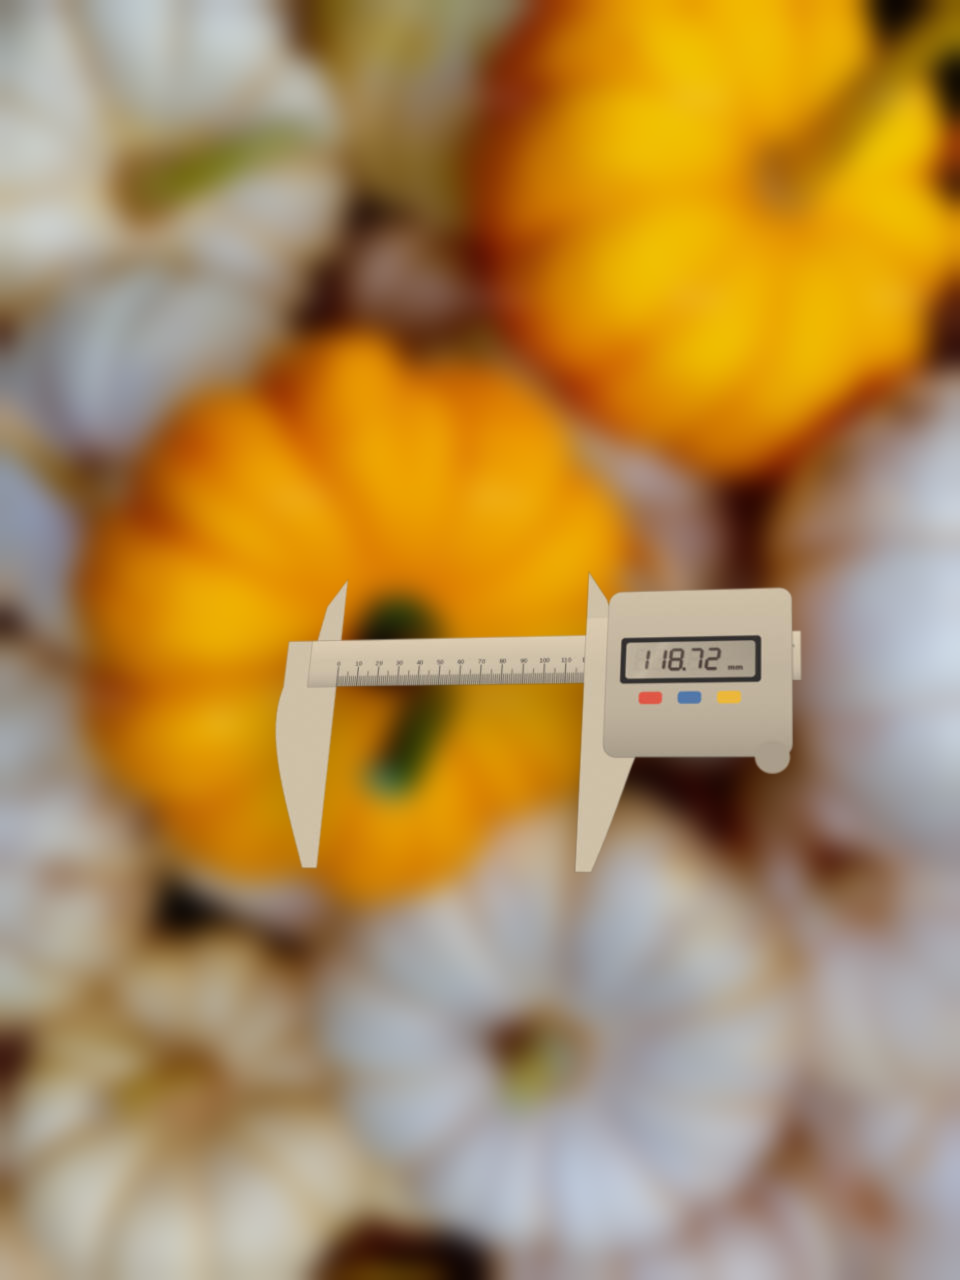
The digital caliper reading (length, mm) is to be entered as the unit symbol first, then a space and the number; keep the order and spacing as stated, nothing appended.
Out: mm 118.72
